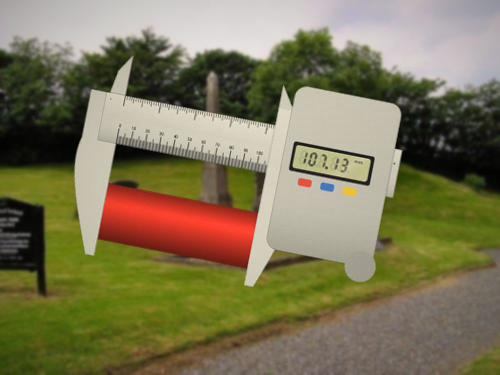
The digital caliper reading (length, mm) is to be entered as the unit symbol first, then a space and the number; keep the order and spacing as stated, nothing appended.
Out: mm 107.13
